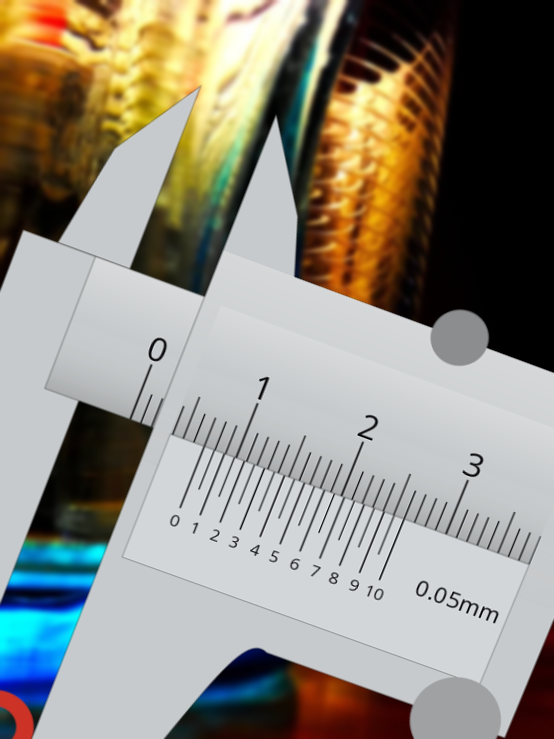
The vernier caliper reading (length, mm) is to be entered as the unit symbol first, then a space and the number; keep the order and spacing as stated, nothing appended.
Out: mm 7.0
